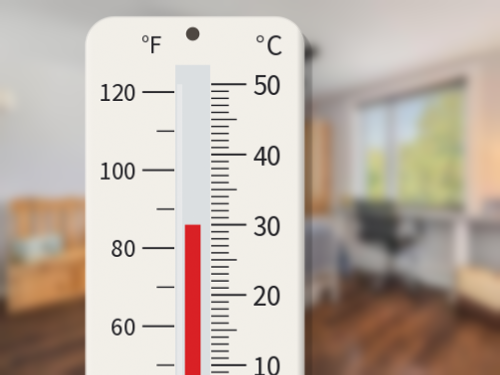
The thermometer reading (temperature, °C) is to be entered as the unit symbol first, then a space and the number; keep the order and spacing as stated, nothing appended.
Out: °C 30
